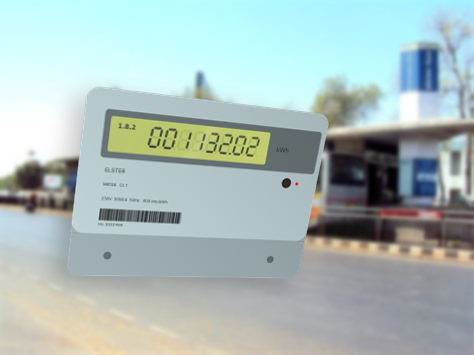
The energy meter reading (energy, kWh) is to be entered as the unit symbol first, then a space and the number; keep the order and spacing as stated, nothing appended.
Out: kWh 1132.02
